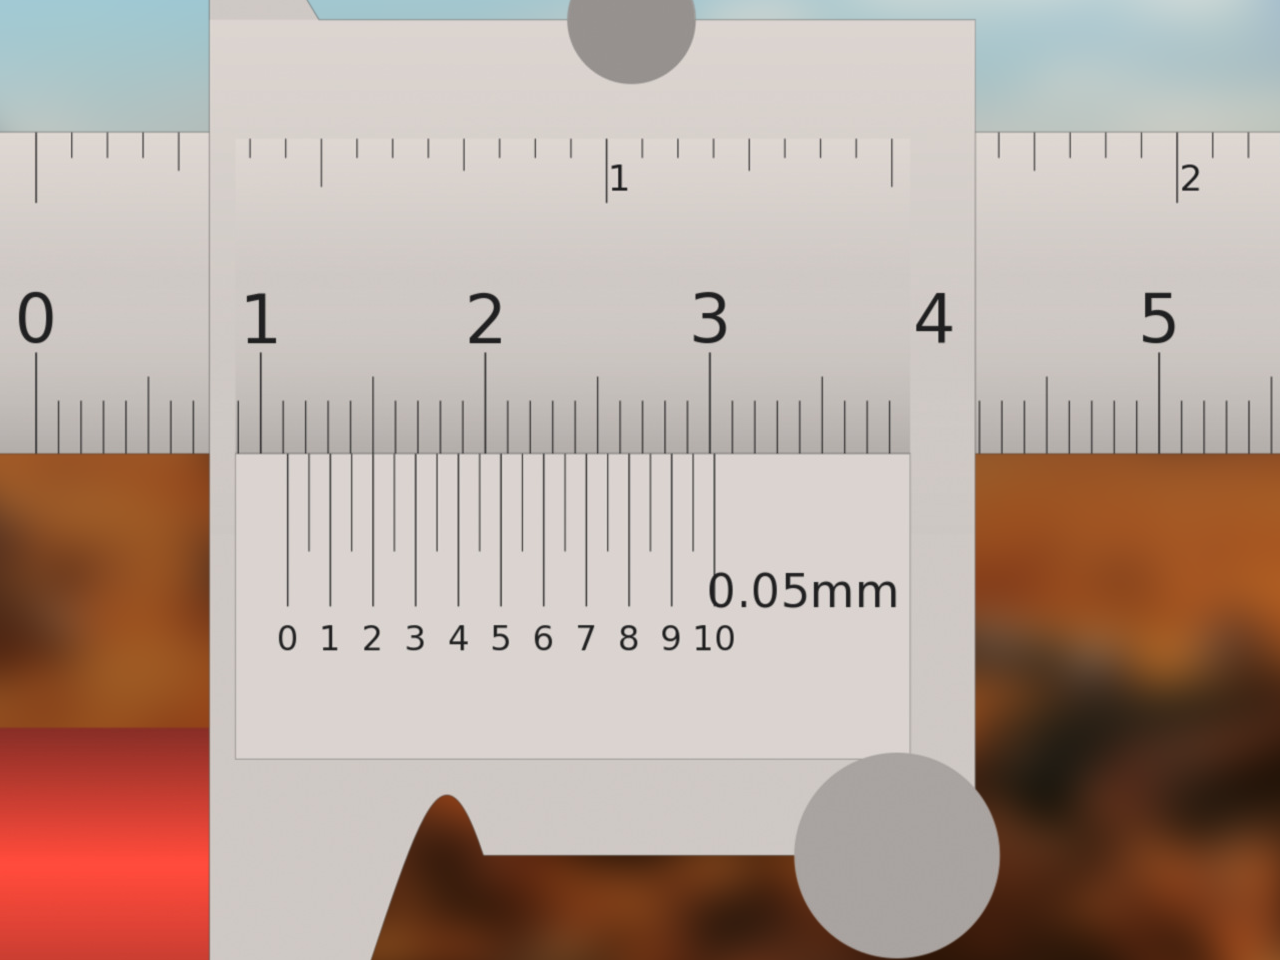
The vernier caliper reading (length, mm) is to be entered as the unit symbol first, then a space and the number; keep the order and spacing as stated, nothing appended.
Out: mm 11.2
